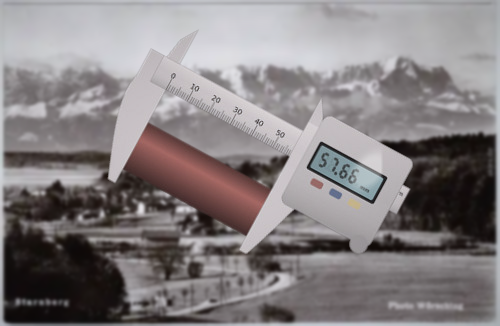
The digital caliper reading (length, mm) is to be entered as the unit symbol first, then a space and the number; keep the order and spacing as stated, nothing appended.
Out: mm 57.66
